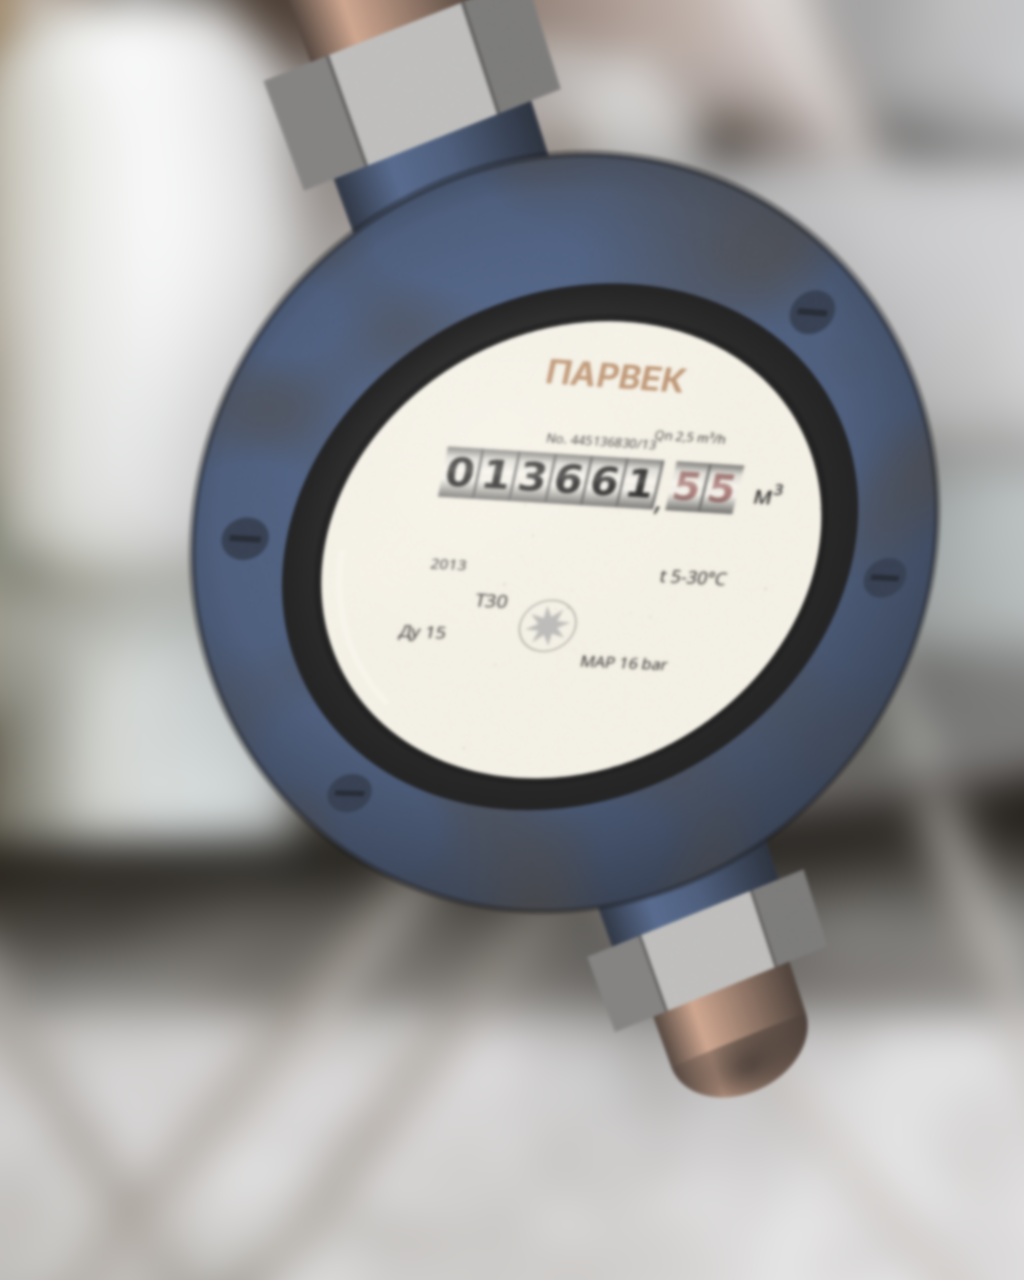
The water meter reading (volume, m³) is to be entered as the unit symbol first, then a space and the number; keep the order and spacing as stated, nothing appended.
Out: m³ 13661.55
